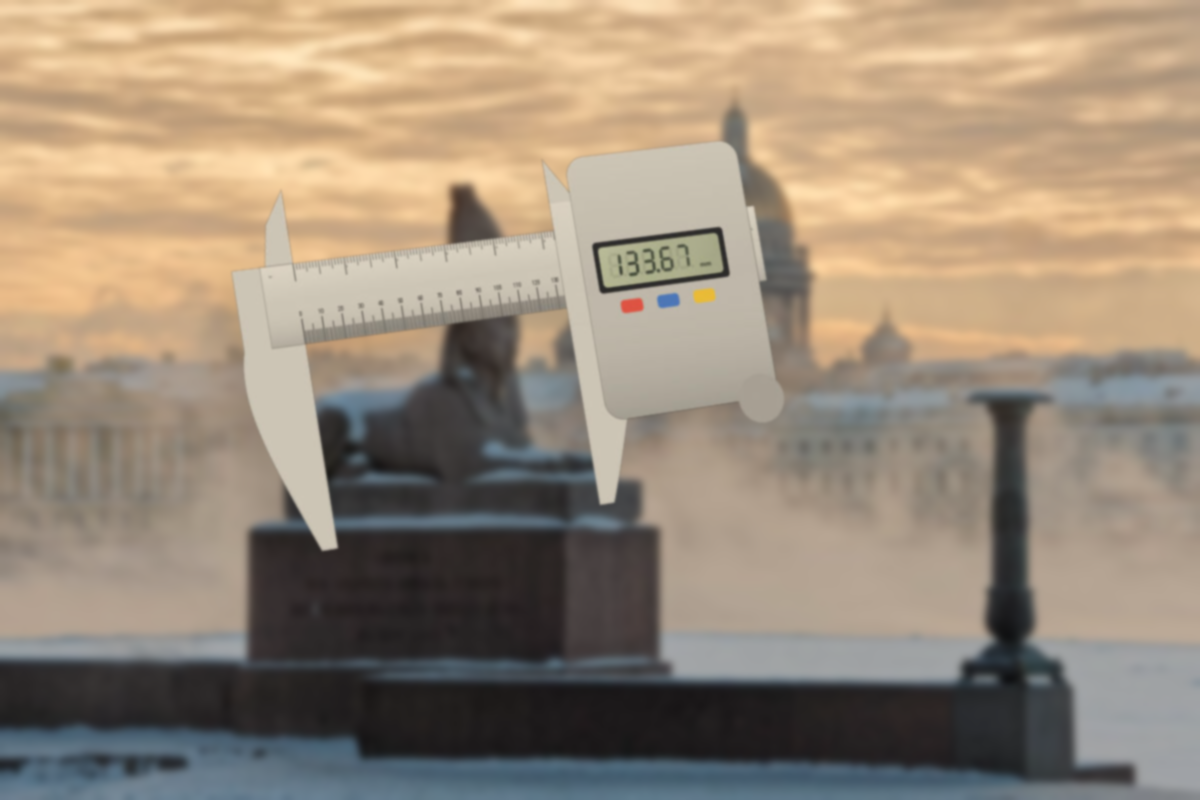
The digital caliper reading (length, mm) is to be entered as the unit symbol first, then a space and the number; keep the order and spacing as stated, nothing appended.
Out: mm 133.67
